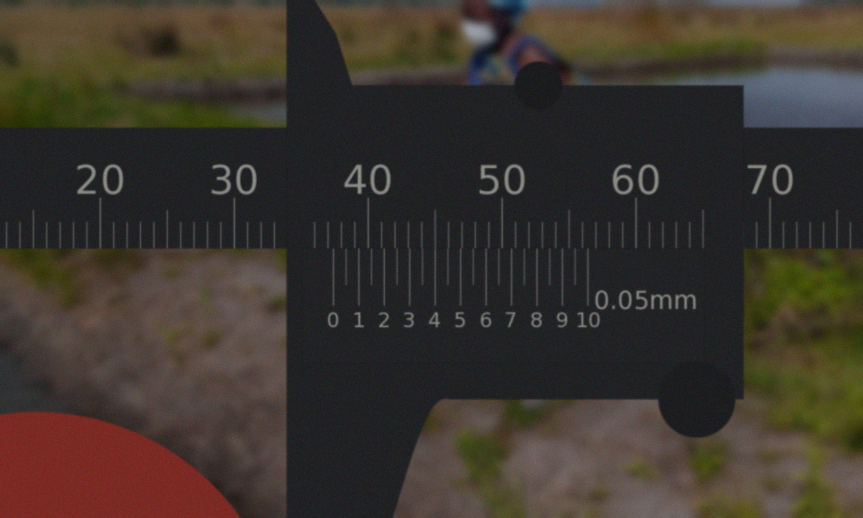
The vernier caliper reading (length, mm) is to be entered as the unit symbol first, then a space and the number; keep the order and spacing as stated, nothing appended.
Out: mm 37.4
